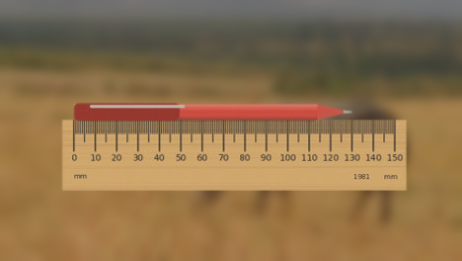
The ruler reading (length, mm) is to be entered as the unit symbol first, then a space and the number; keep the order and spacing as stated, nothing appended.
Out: mm 130
